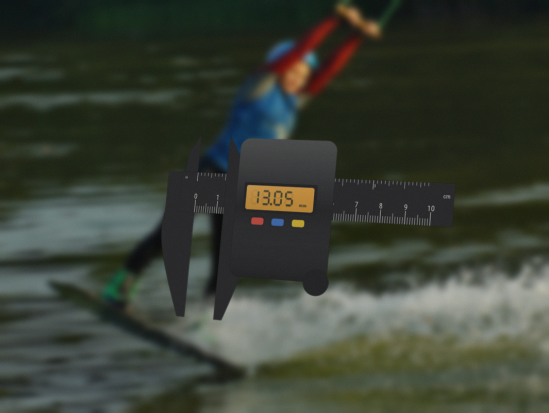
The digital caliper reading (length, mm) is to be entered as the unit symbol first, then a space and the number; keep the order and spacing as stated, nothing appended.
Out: mm 13.05
